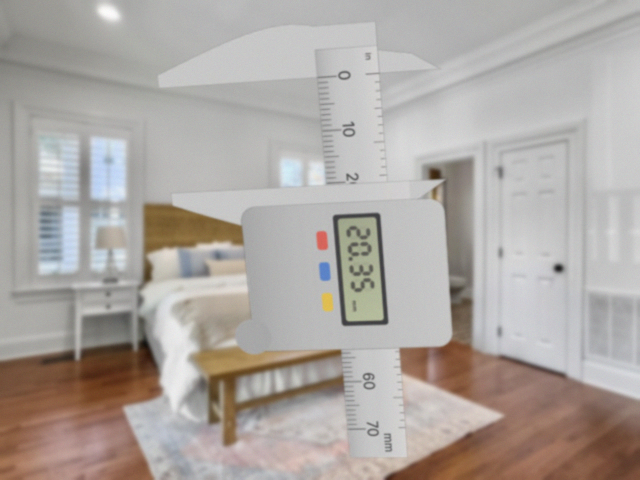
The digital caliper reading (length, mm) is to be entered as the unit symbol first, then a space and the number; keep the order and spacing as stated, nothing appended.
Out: mm 20.35
